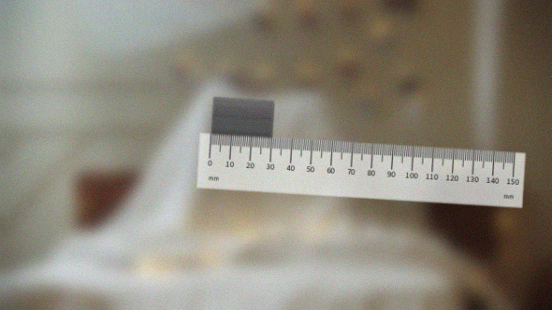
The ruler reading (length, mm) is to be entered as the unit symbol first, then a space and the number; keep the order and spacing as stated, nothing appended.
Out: mm 30
